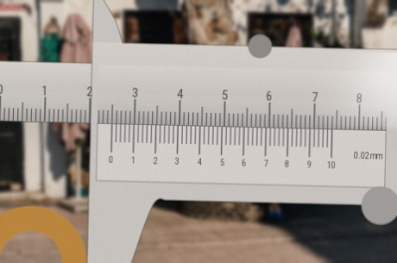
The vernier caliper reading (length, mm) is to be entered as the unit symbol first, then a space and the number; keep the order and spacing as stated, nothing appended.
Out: mm 25.0
